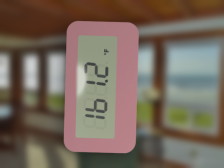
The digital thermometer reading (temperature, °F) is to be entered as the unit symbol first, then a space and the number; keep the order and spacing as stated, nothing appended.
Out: °F 161.2
